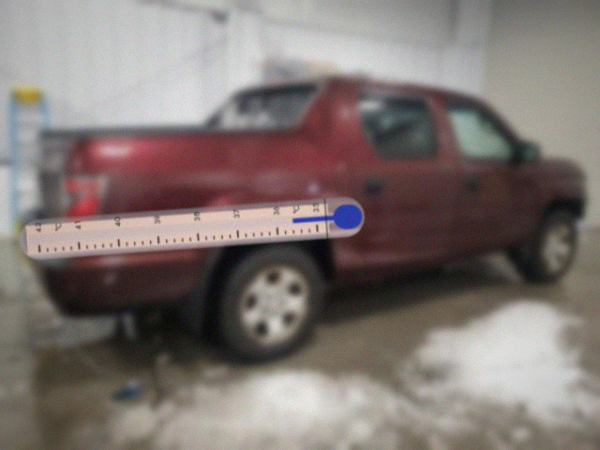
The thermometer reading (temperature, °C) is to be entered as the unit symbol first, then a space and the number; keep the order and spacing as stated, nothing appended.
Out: °C 35.6
